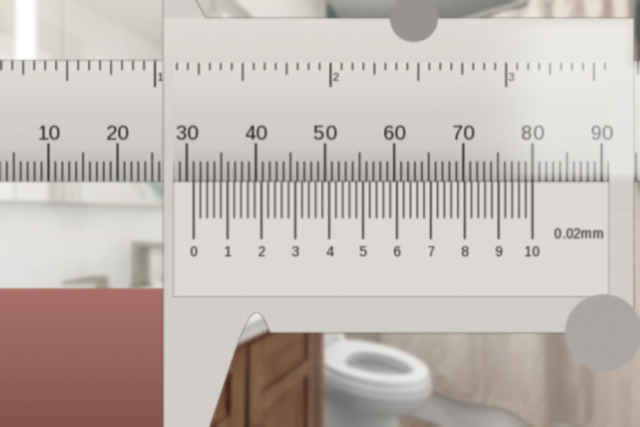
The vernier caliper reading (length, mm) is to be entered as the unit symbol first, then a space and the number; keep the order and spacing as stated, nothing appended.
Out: mm 31.0
